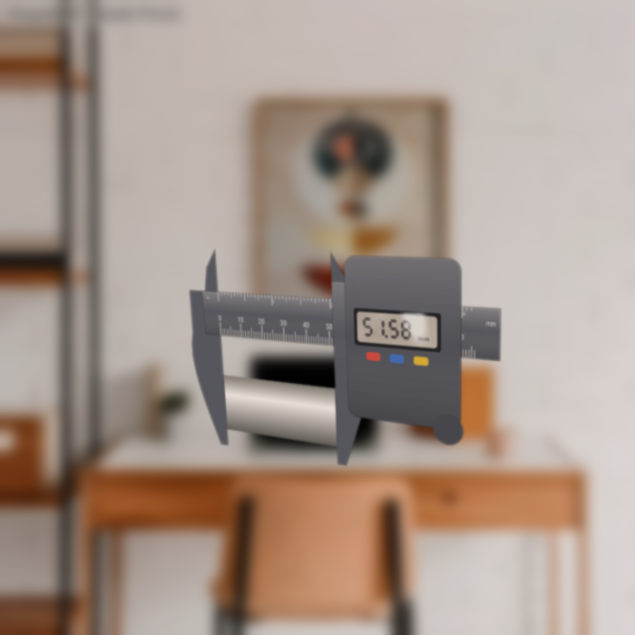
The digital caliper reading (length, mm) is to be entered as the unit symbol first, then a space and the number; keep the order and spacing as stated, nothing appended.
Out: mm 51.58
